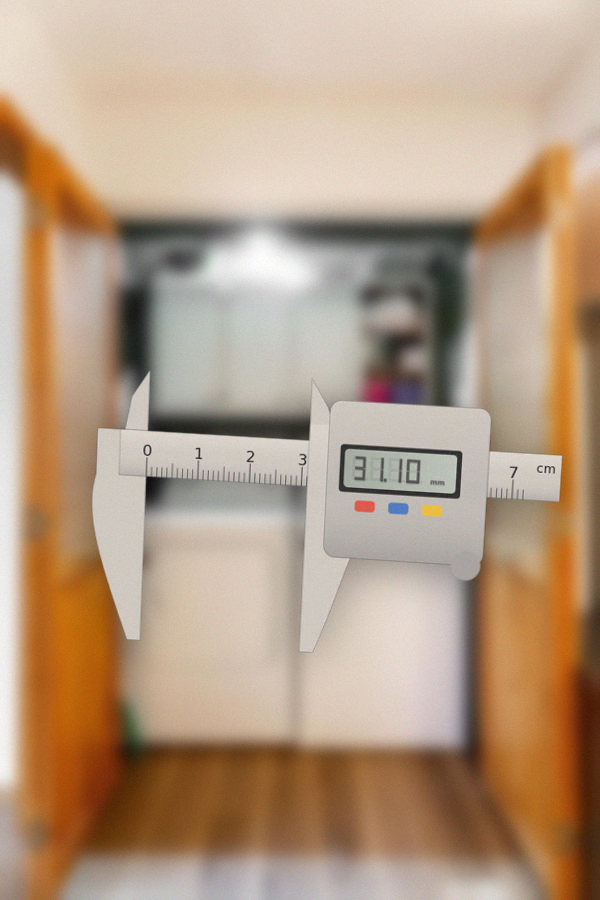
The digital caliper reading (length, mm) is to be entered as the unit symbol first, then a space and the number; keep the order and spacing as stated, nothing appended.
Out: mm 31.10
